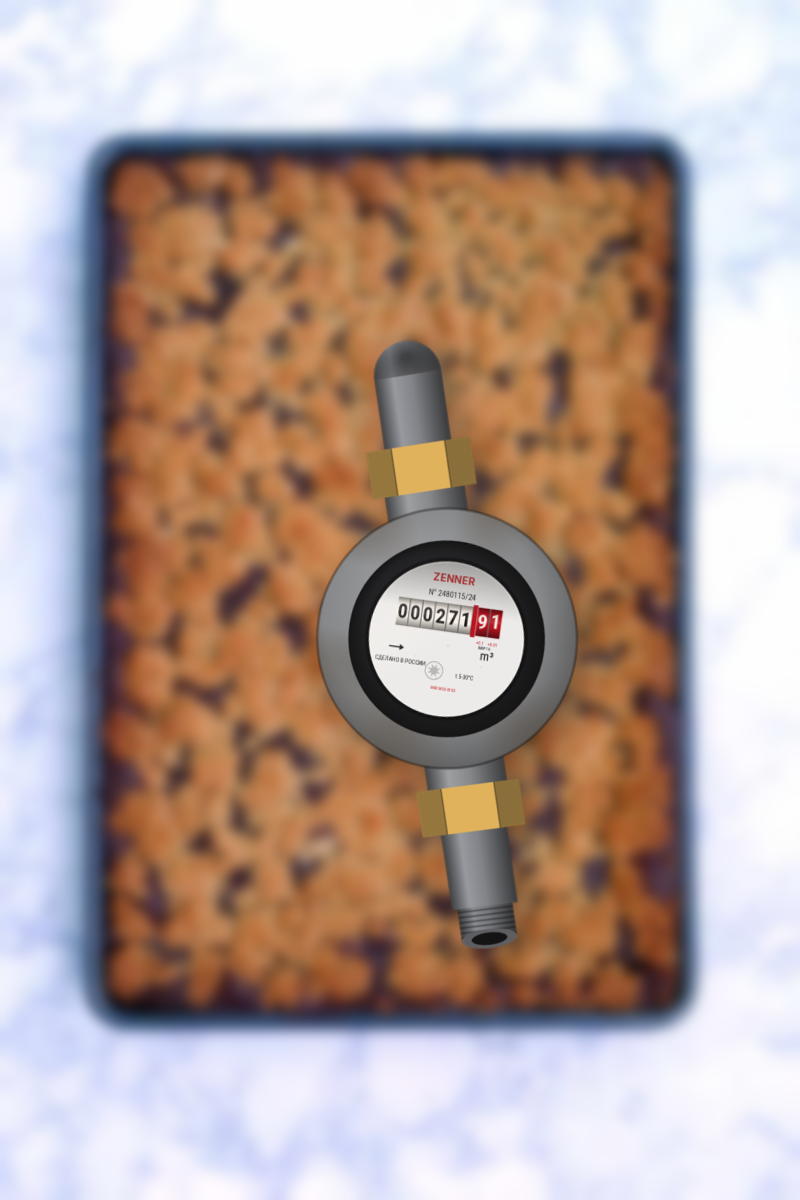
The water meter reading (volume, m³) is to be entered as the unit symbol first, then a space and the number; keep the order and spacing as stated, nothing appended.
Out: m³ 271.91
